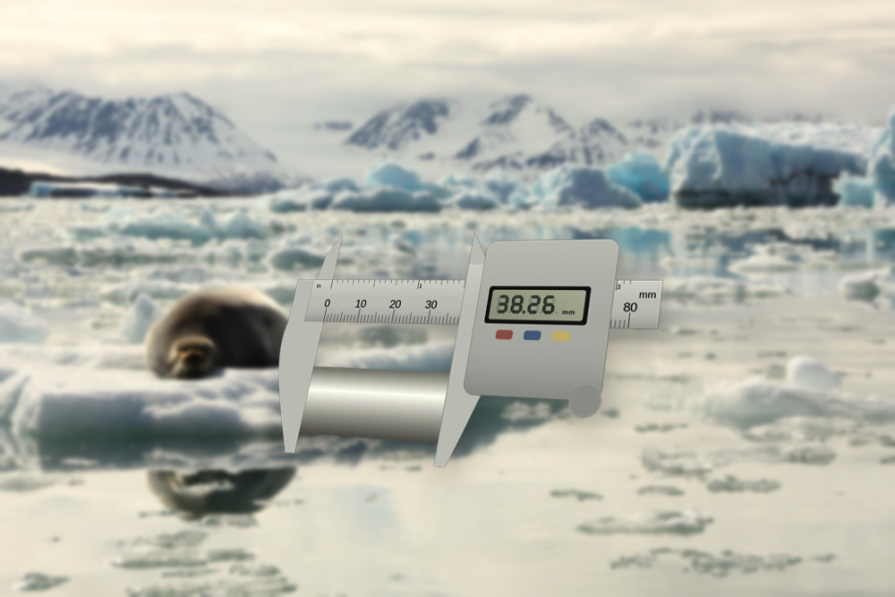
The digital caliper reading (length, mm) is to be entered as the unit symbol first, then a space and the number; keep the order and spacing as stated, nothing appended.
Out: mm 38.26
